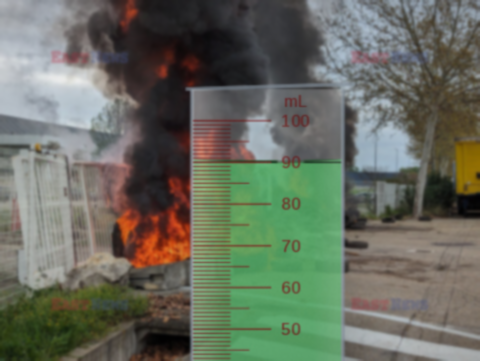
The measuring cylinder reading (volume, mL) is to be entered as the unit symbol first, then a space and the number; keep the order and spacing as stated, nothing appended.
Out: mL 90
